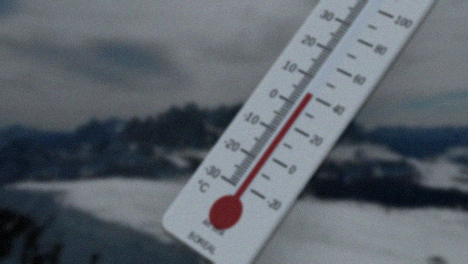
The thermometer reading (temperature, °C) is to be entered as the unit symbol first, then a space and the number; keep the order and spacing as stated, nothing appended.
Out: °C 5
